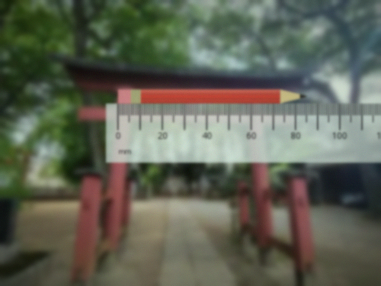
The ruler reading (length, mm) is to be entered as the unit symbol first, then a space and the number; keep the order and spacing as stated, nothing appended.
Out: mm 85
